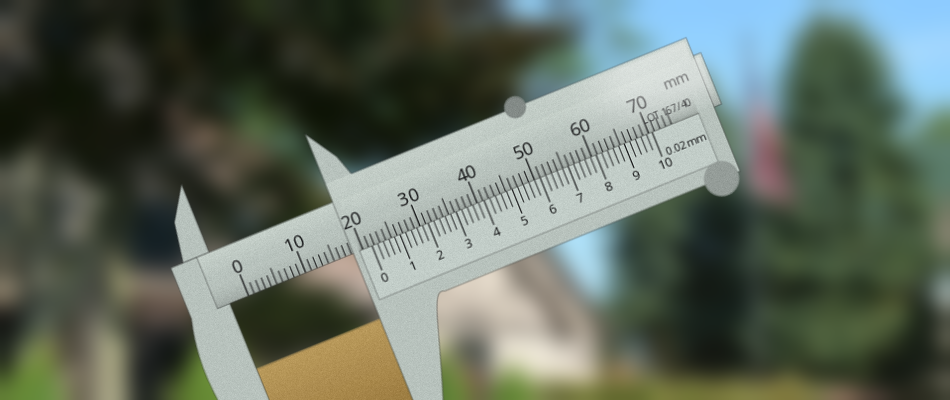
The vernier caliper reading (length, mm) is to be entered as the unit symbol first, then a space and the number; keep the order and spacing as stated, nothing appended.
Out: mm 21.6
